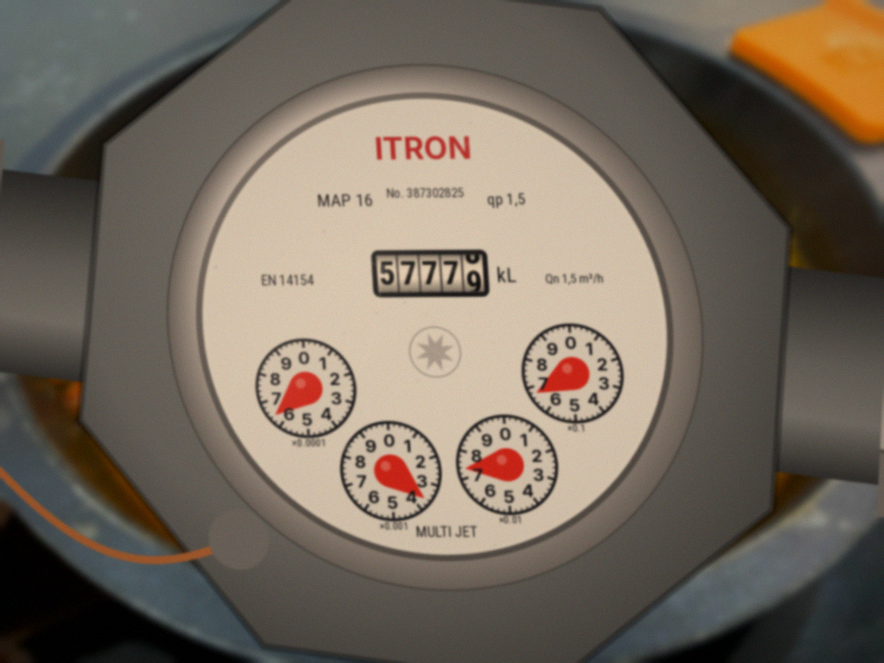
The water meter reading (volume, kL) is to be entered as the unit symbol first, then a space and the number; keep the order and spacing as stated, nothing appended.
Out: kL 57778.6736
